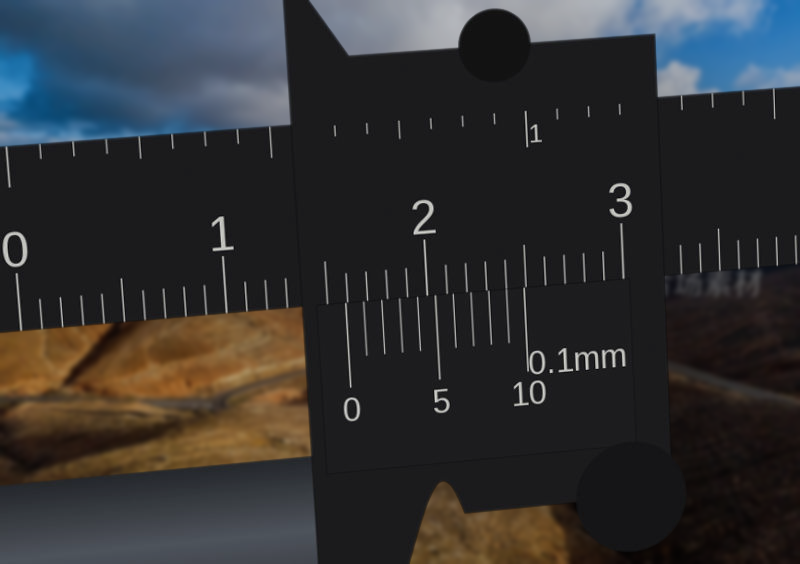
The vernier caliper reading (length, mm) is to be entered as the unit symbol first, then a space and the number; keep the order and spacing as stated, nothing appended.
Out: mm 15.9
